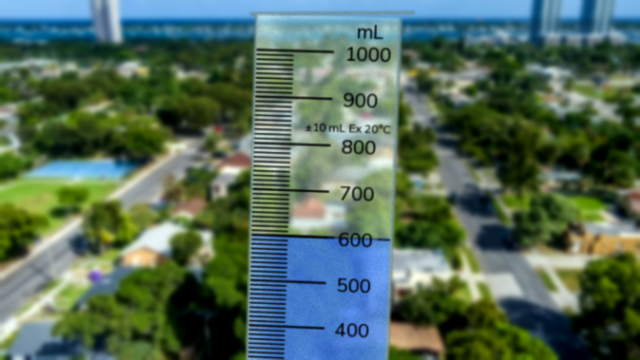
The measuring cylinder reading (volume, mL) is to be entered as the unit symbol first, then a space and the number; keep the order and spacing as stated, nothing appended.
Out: mL 600
